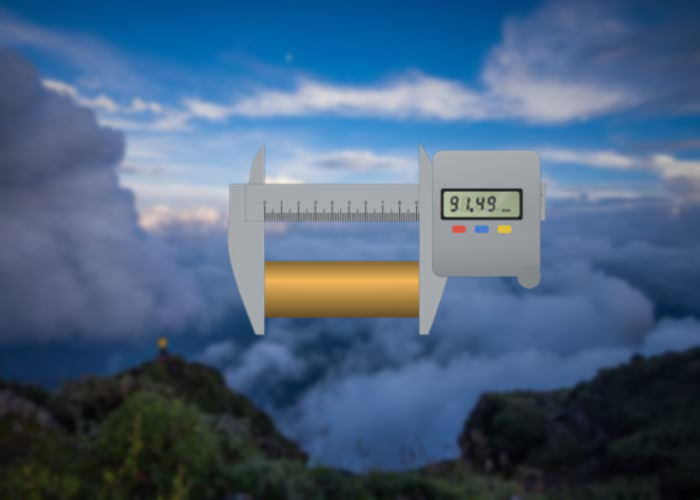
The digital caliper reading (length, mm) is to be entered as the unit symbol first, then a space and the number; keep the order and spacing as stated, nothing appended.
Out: mm 91.49
